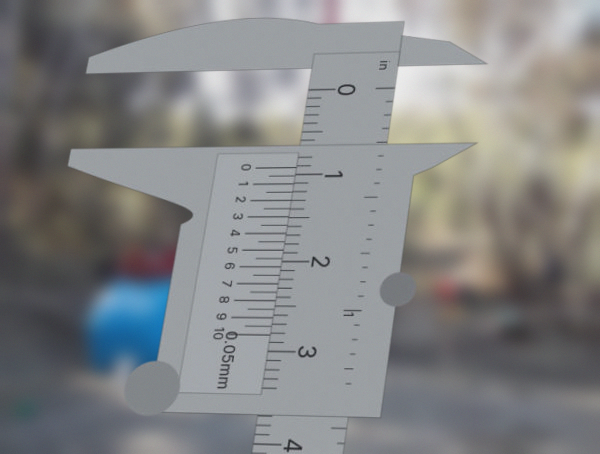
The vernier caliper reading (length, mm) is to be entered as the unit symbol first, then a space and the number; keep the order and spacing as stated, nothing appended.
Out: mm 9.2
